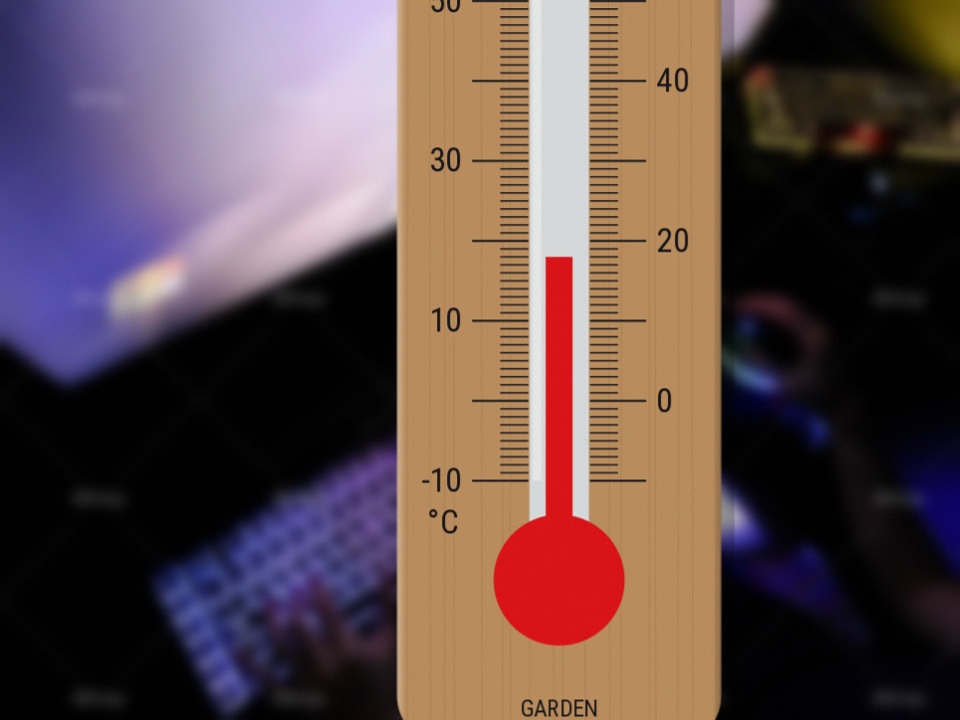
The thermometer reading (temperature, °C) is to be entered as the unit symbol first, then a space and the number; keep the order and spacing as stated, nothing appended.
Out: °C 18
